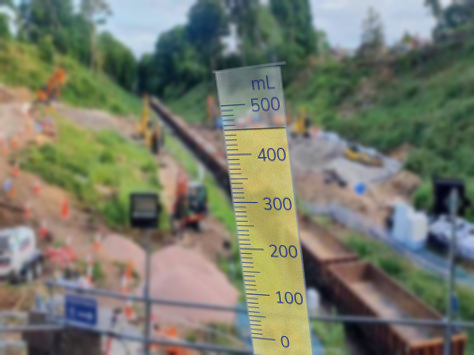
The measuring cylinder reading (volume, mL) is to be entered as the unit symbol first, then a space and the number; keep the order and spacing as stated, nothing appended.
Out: mL 450
